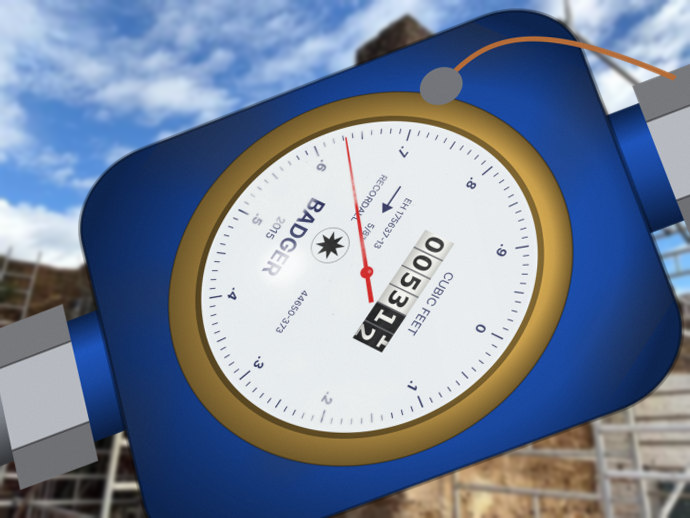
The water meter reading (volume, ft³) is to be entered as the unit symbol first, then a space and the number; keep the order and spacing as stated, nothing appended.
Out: ft³ 5311.63
